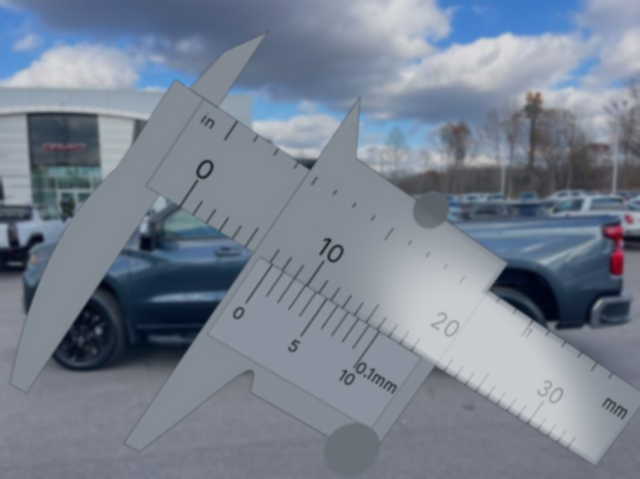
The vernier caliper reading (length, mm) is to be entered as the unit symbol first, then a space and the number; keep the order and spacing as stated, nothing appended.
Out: mm 7.2
